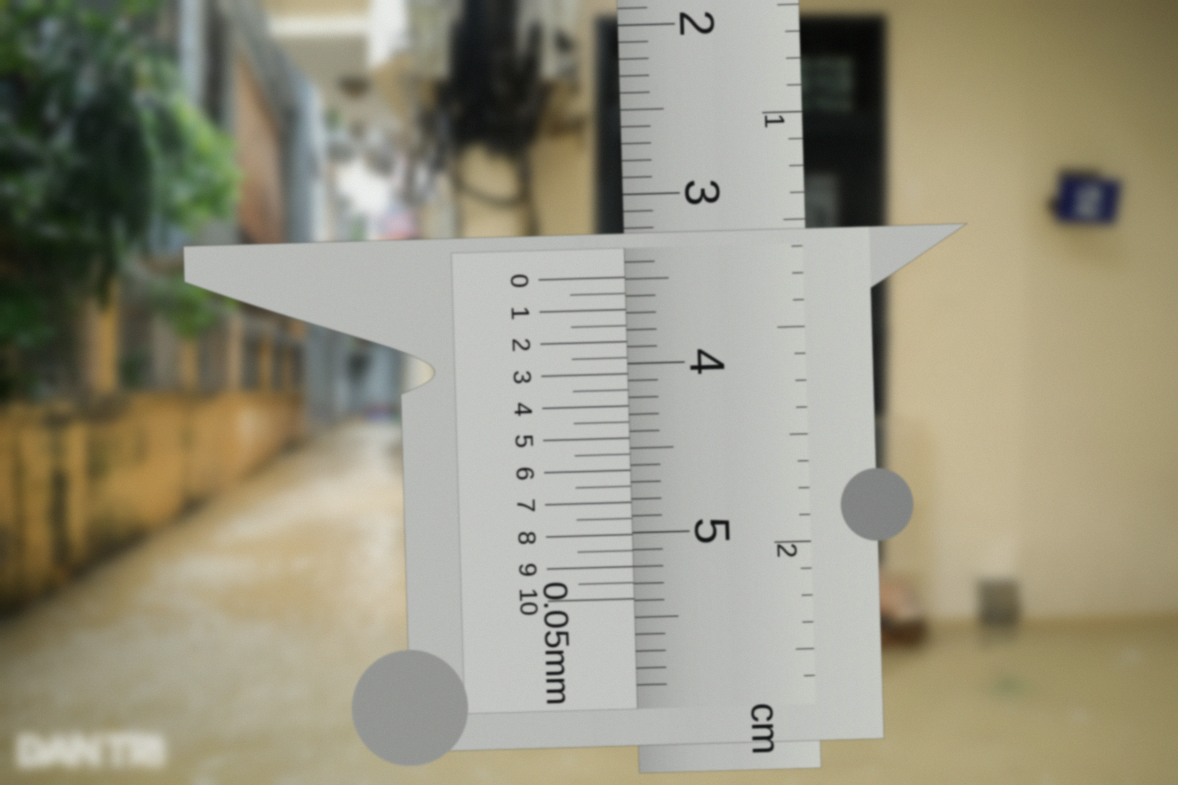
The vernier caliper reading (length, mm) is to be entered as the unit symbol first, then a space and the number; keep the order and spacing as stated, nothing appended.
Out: mm 34.9
